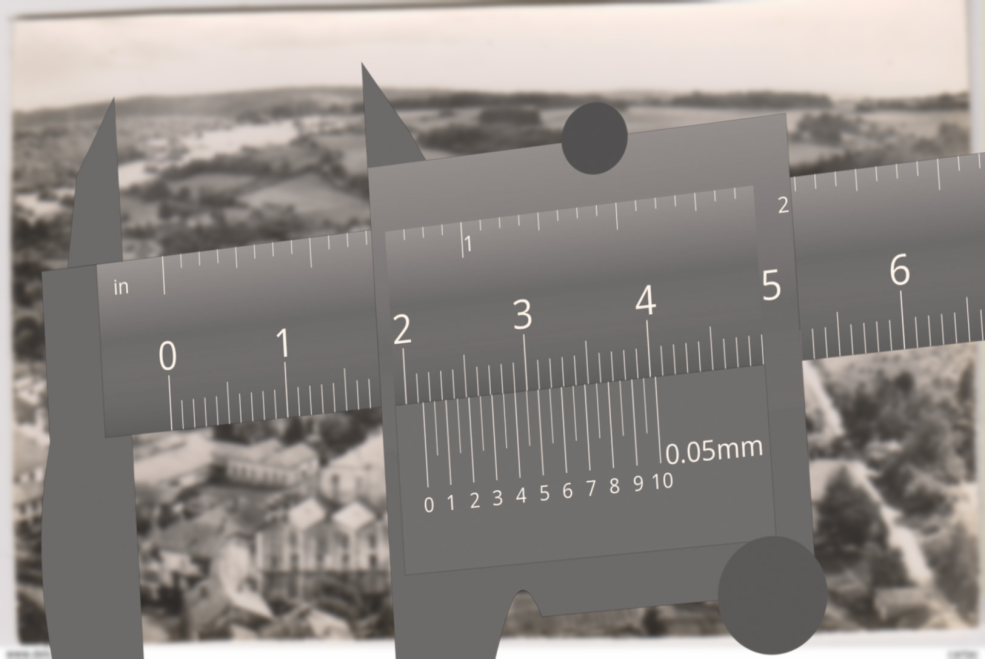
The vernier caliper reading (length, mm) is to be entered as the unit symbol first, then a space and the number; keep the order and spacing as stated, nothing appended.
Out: mm 21.4
